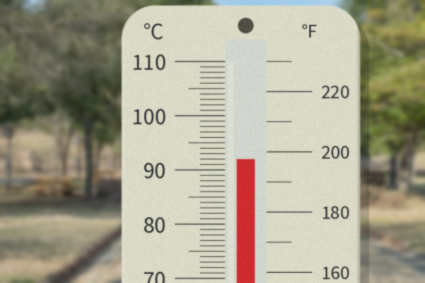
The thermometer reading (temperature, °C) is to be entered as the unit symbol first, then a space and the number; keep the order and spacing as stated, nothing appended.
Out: °C 92
